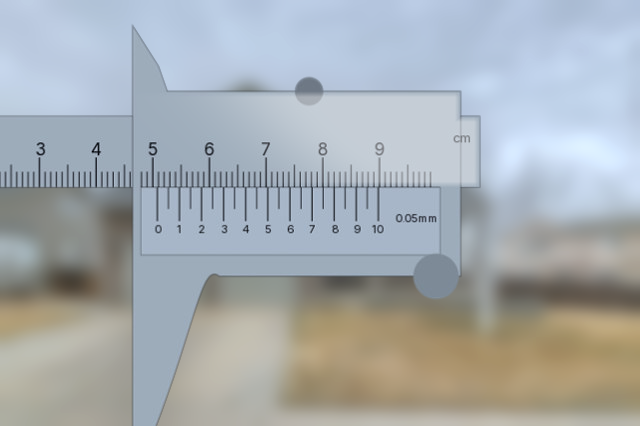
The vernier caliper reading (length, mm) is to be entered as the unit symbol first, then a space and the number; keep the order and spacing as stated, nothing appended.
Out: mm 50.8
